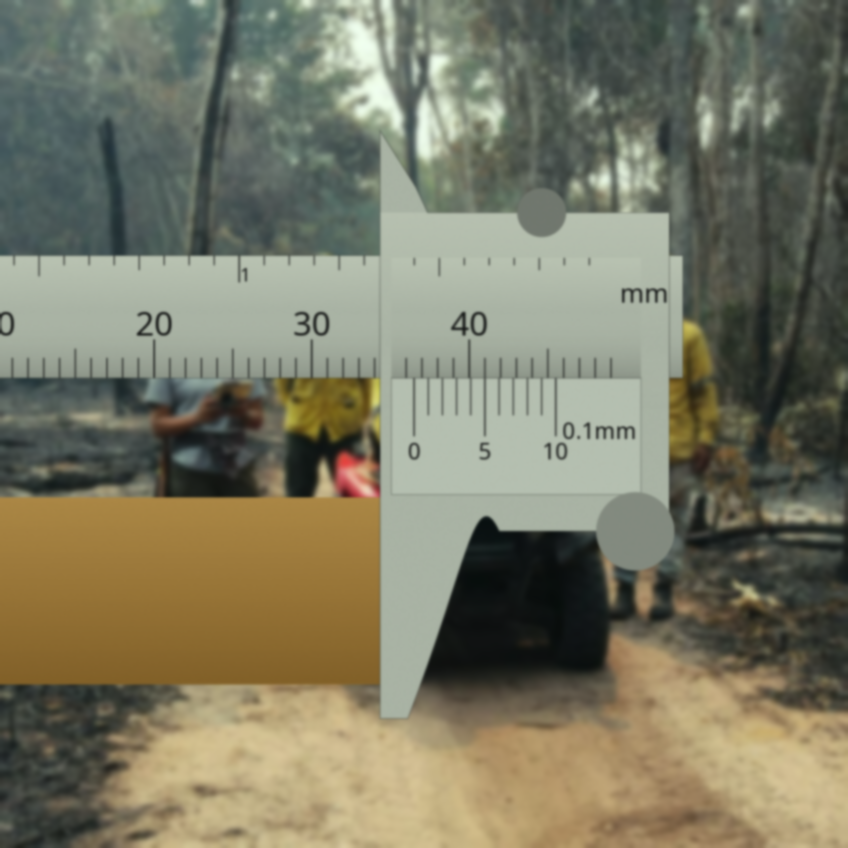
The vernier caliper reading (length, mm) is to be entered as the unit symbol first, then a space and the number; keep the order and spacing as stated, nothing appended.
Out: mm 36.5
